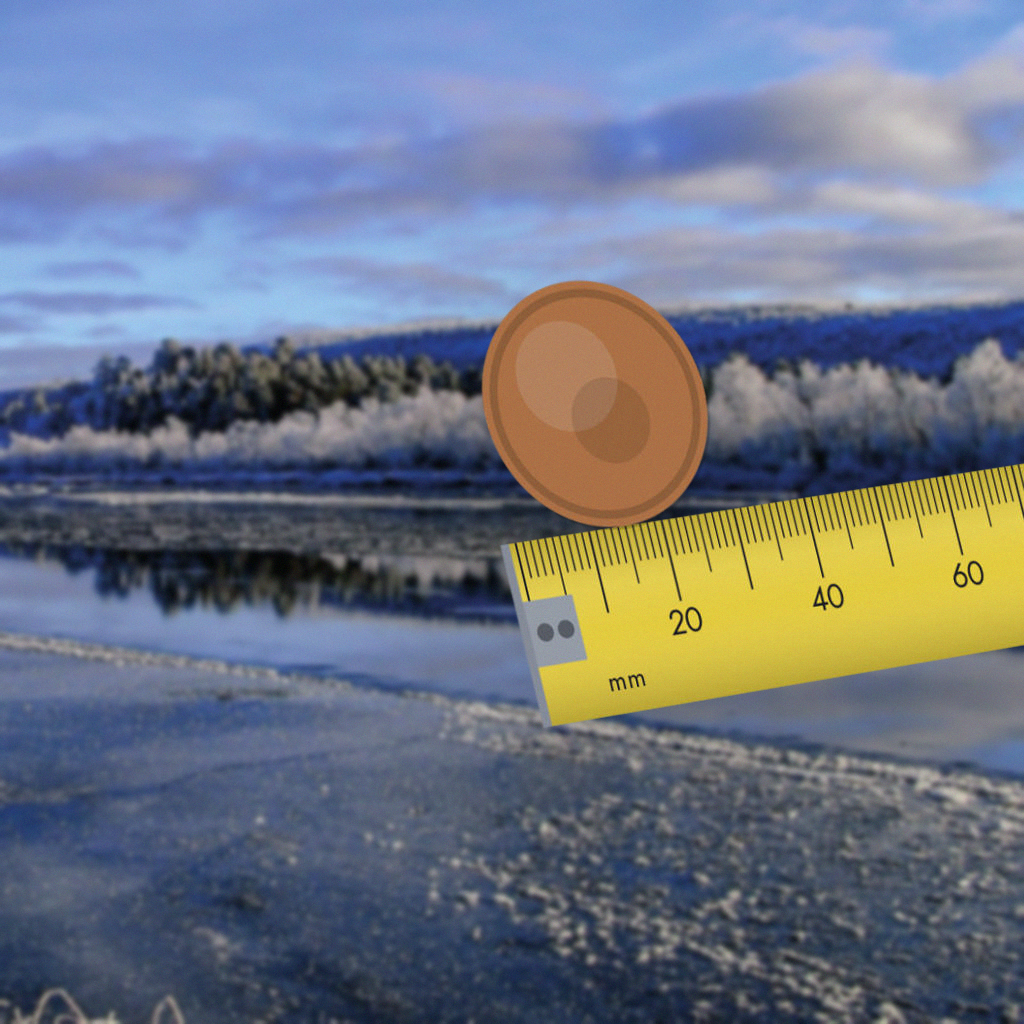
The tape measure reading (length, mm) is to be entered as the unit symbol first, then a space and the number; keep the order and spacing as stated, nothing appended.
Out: mm 30
